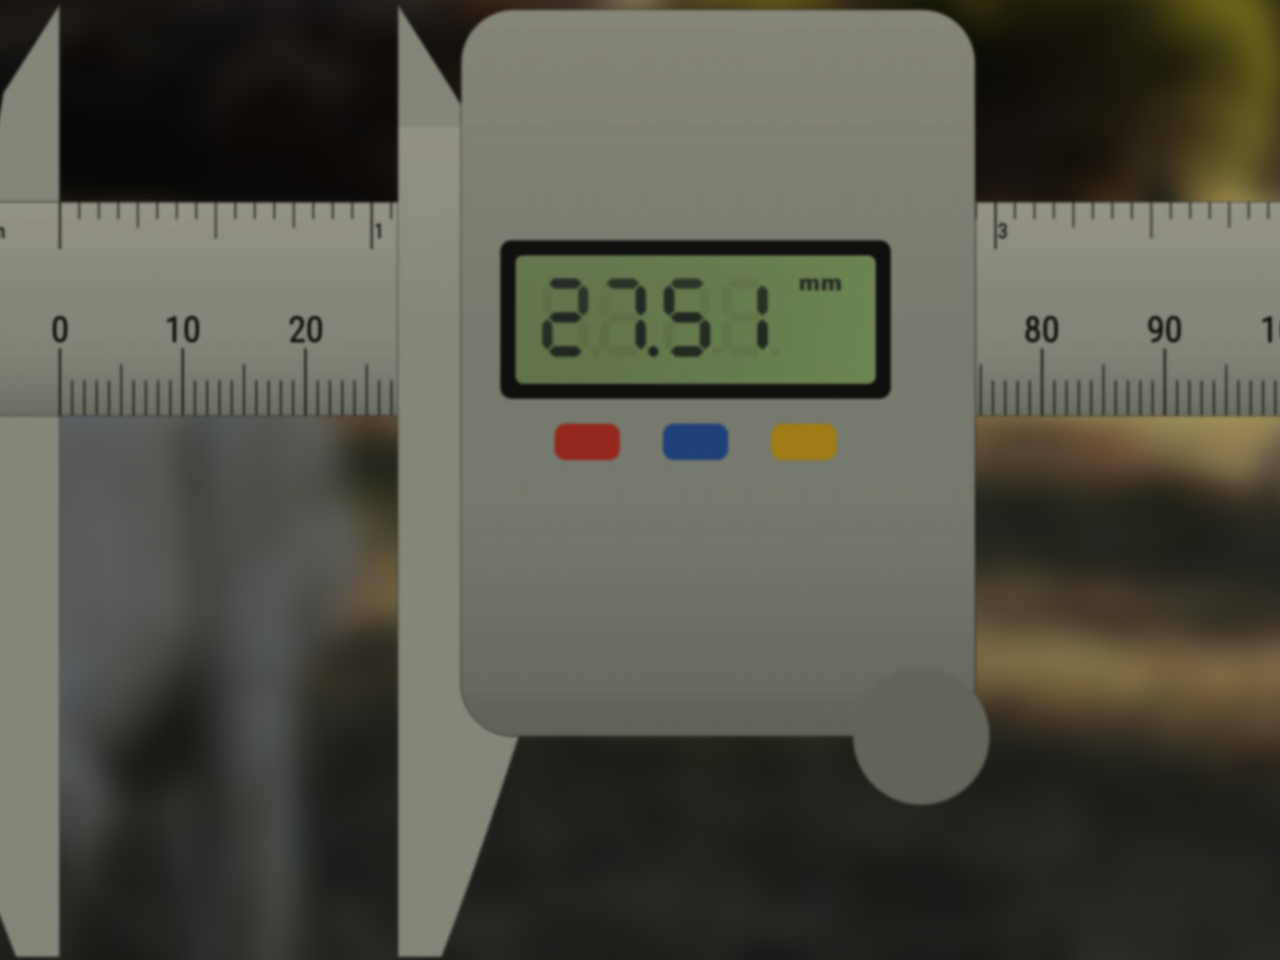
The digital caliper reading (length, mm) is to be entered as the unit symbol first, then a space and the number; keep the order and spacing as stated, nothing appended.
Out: mm 27.51
